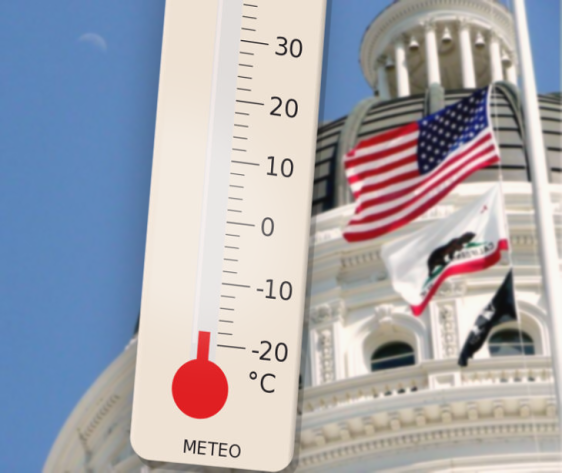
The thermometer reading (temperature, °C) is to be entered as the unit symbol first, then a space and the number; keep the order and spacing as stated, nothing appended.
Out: °C -18
